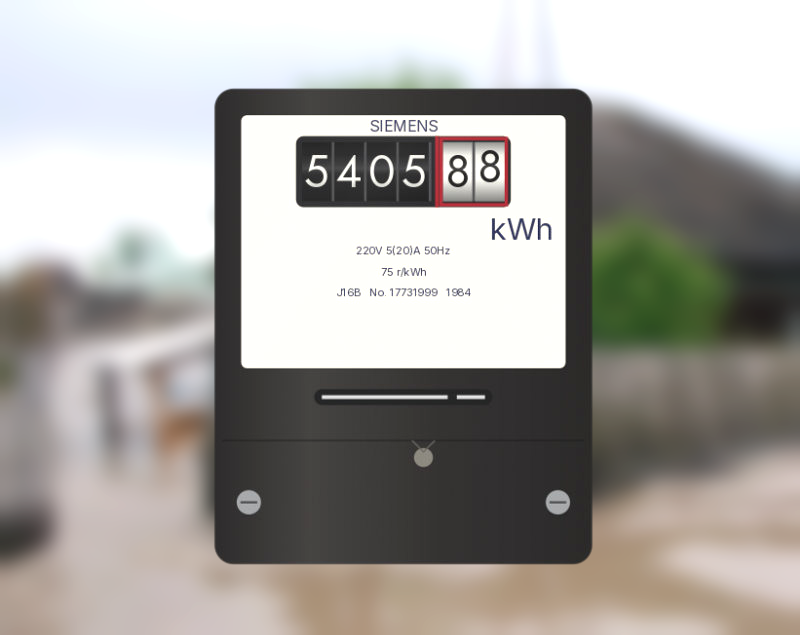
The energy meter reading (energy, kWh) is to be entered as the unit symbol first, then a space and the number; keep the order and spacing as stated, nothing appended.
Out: kWh 5405.88
